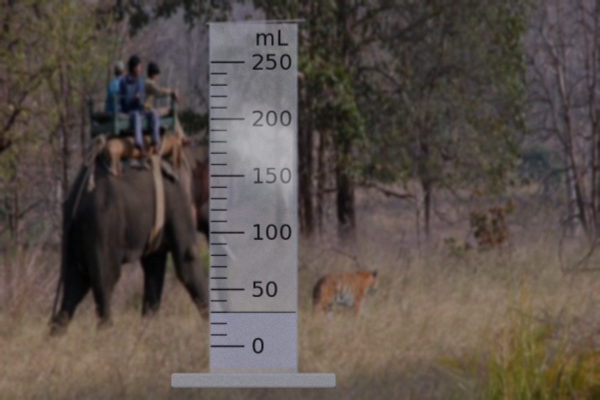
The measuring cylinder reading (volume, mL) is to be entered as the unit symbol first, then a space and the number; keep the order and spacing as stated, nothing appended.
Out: mL 30
